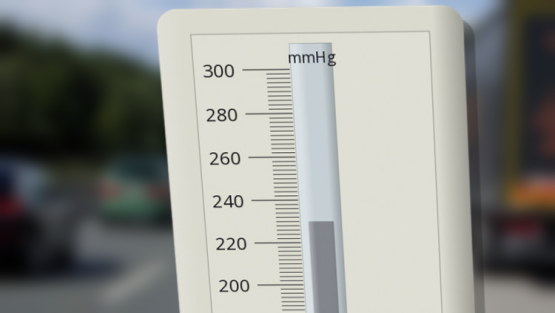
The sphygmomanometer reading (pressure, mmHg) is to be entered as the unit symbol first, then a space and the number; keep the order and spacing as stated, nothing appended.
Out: mmHg 230
